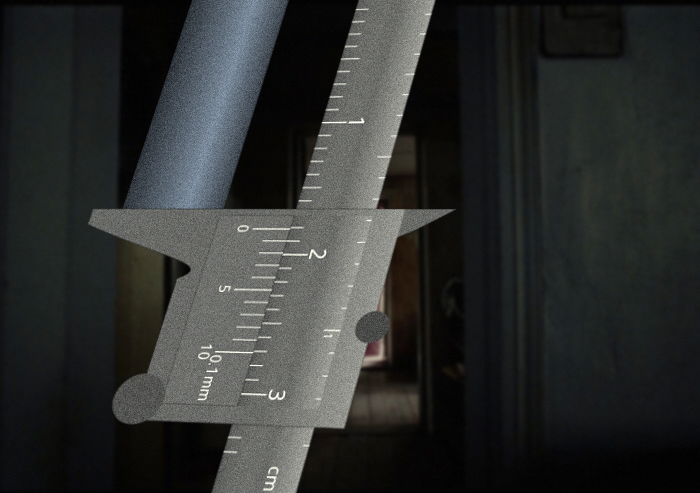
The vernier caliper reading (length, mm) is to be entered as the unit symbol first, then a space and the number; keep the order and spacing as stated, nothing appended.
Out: mm 18.1
